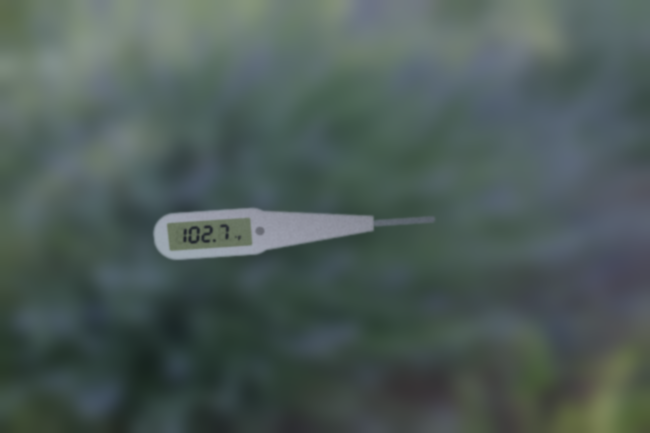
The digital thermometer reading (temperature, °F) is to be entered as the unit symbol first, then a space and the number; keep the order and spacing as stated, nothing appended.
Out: °F 102.7
